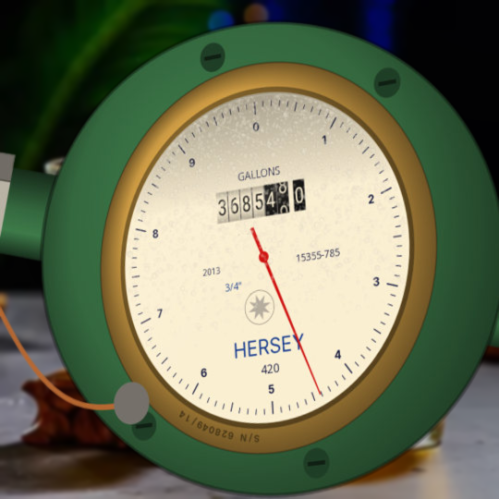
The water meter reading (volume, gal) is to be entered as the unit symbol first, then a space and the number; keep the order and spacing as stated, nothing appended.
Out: gal 3685484.4
